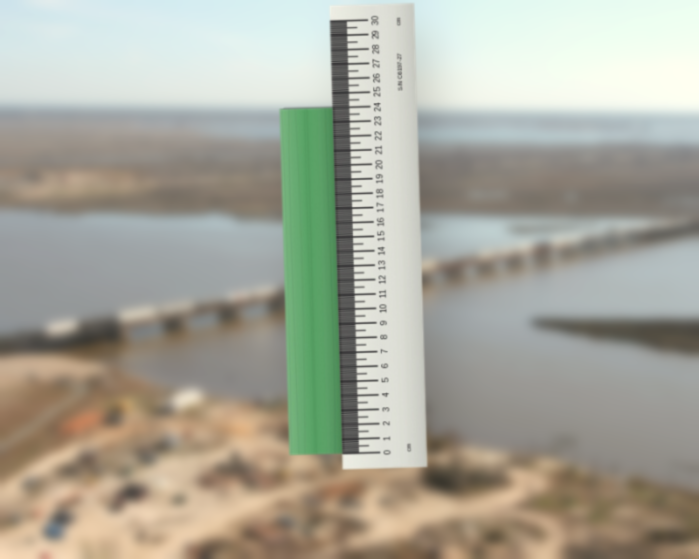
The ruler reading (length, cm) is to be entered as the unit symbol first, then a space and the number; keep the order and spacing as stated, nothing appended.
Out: cm 24
